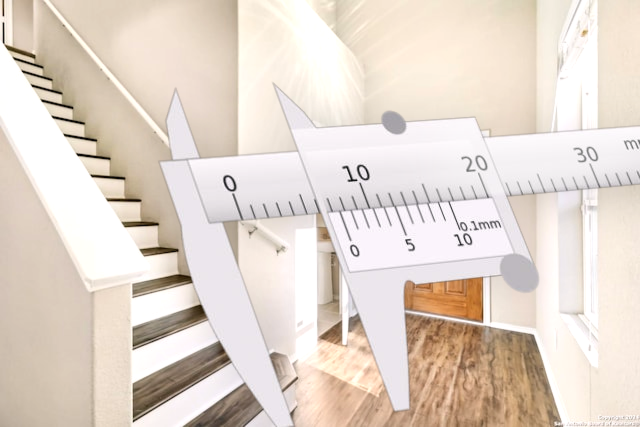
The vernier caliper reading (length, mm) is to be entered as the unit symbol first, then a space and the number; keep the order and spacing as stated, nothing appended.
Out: mm 7.6
